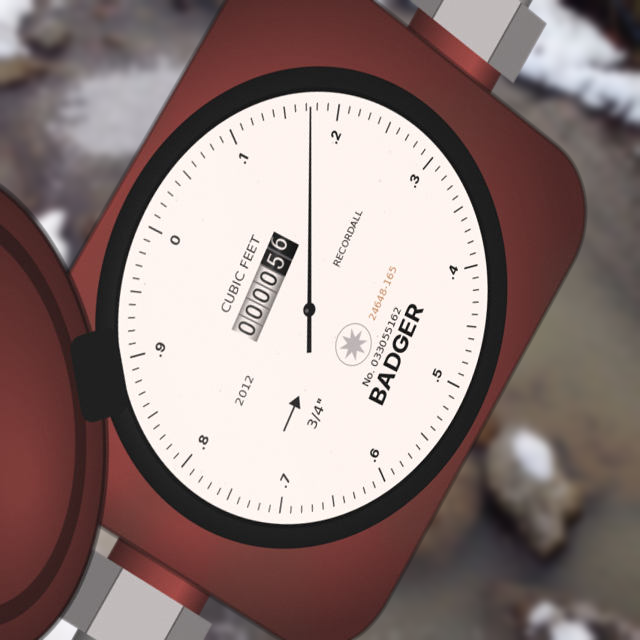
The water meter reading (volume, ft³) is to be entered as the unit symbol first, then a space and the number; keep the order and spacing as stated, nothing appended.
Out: ft³ 56.17
